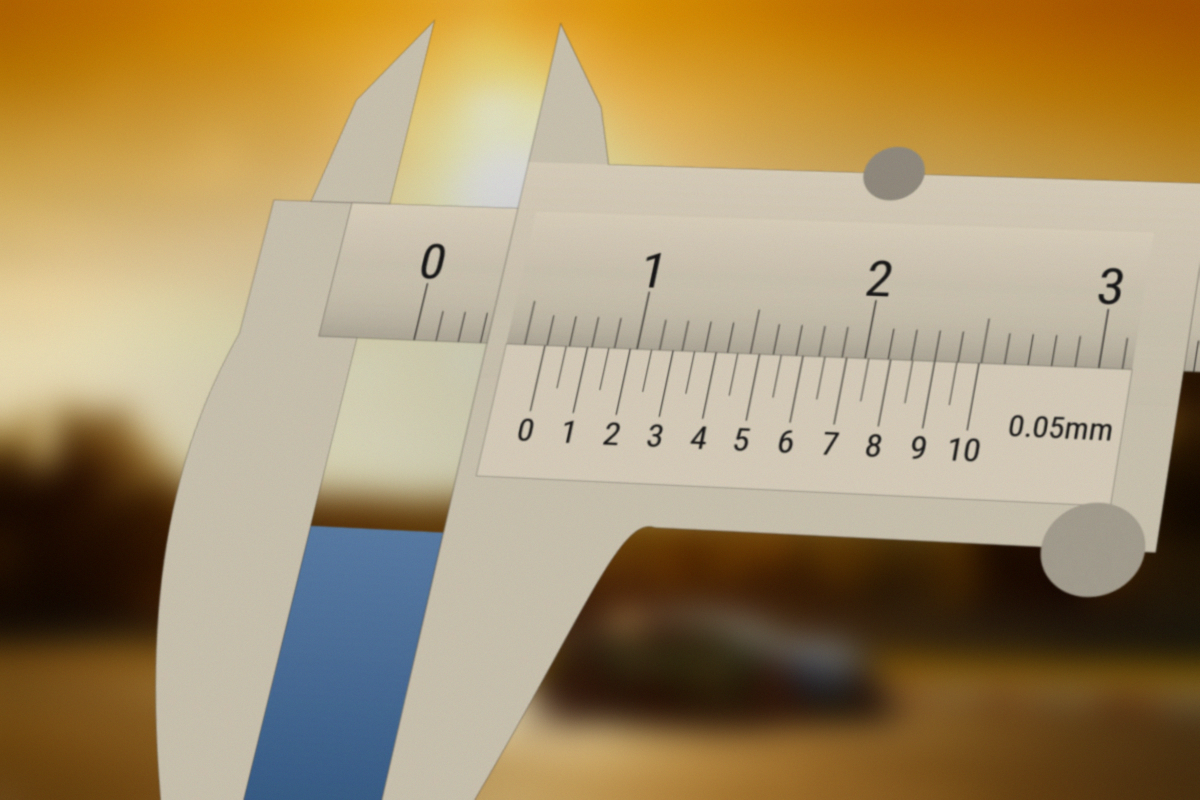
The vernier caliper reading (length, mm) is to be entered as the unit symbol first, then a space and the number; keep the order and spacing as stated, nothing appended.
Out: mm 5.9
